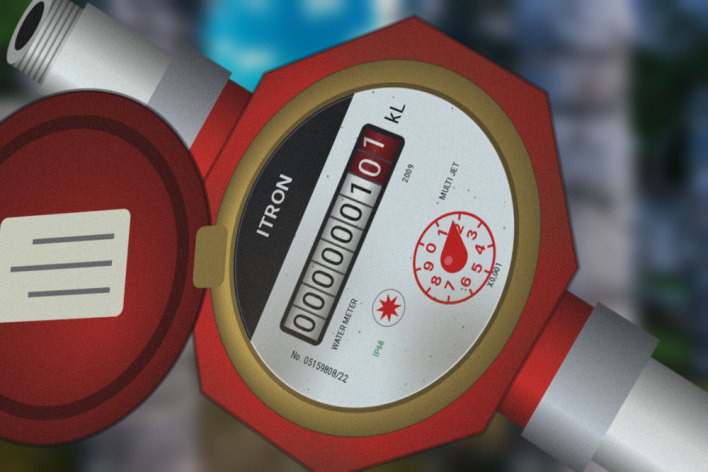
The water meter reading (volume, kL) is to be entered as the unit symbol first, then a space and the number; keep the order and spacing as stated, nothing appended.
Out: kL 1.011
